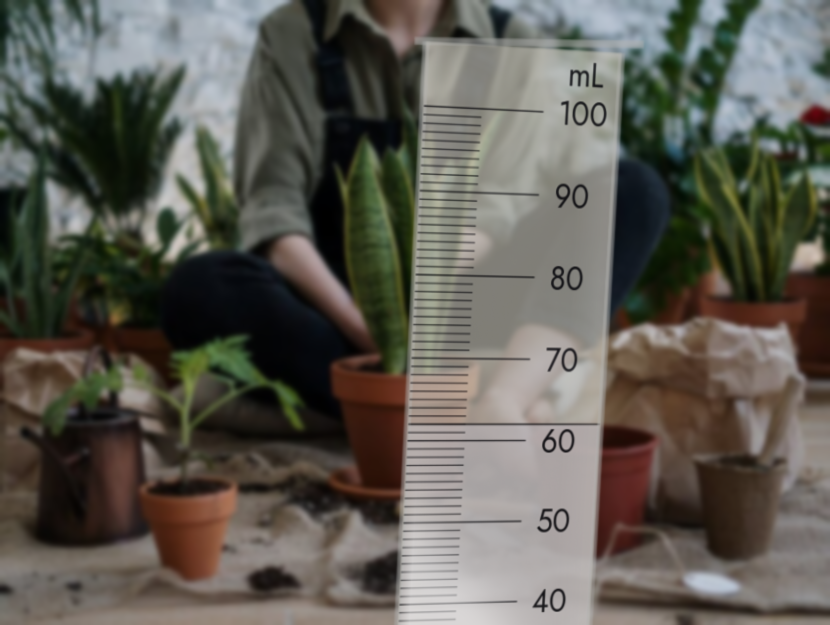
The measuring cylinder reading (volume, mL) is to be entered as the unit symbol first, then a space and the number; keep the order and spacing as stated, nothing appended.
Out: mL 62
